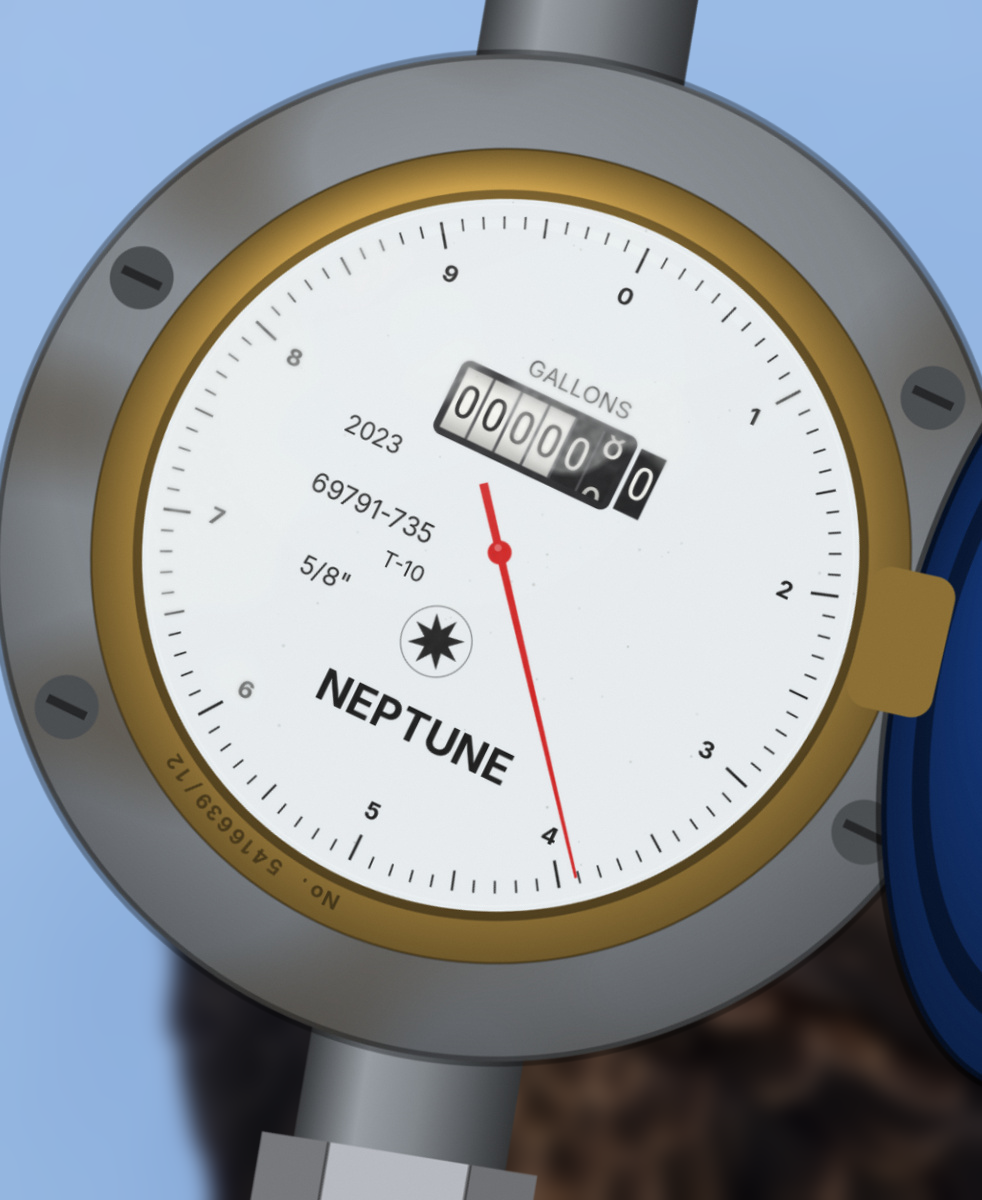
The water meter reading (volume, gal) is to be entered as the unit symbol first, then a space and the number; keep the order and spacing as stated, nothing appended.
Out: gal 83.9
